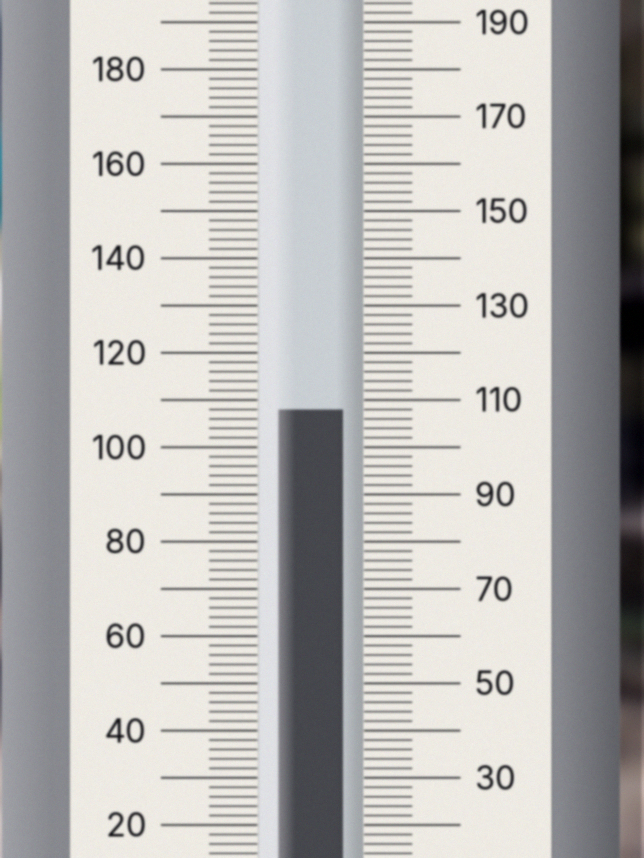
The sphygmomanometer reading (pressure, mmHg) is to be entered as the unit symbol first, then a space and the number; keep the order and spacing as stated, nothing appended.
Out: mmHg 108
